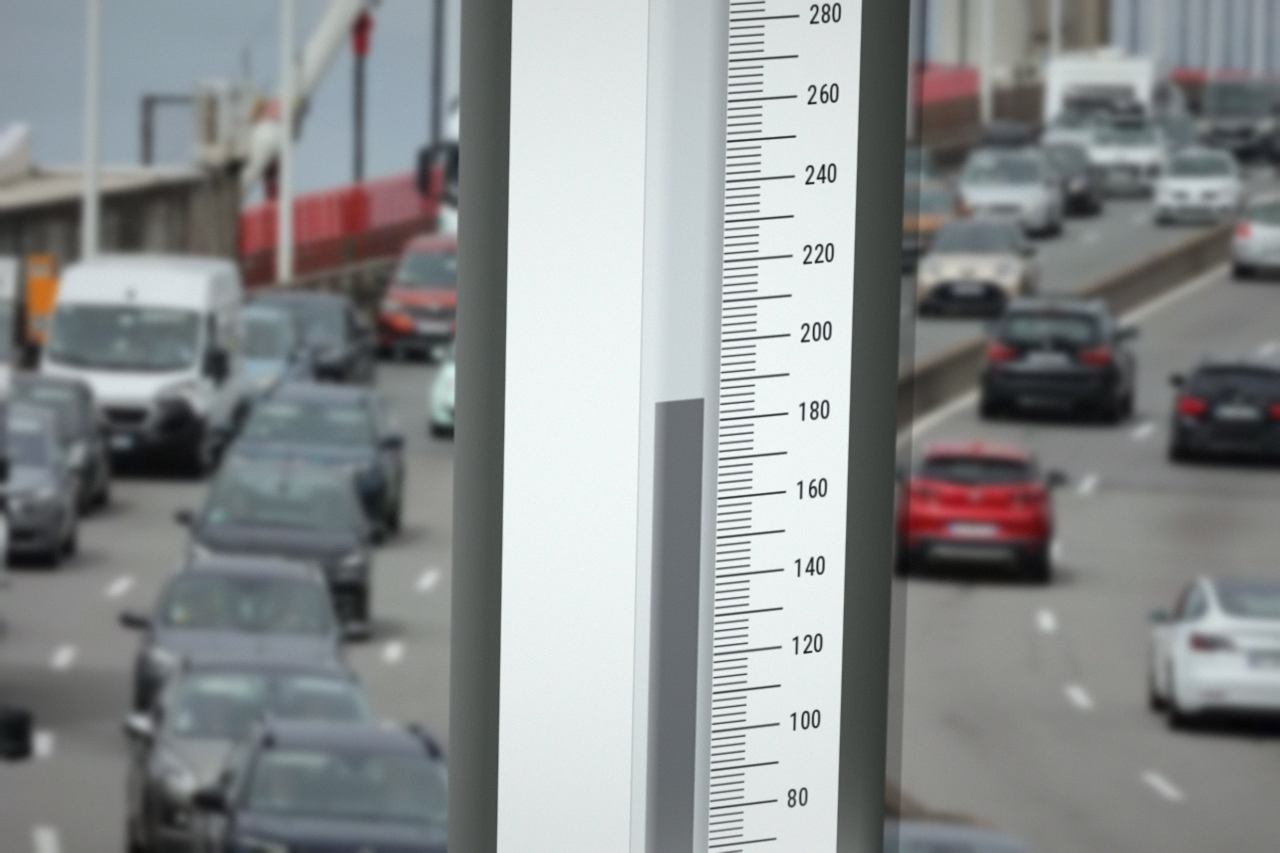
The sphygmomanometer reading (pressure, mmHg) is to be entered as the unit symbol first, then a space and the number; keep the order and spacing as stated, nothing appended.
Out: mmHg 186
